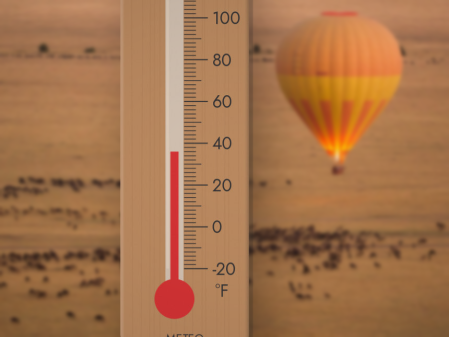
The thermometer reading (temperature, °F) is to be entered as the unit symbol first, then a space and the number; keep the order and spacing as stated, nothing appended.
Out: °F 36
